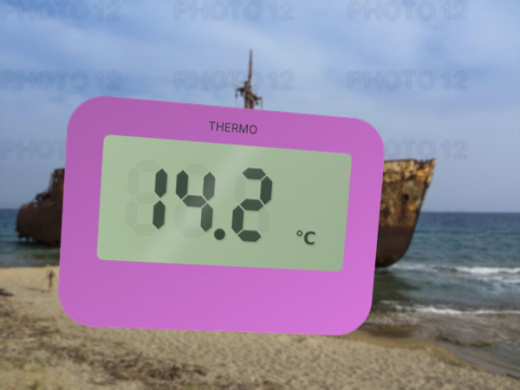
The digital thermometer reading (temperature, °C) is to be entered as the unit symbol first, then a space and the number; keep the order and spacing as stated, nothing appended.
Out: °C 14.2
